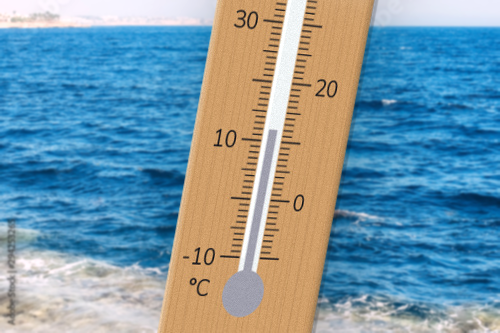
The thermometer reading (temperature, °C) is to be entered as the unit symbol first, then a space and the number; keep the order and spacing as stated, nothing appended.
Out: °C 12
